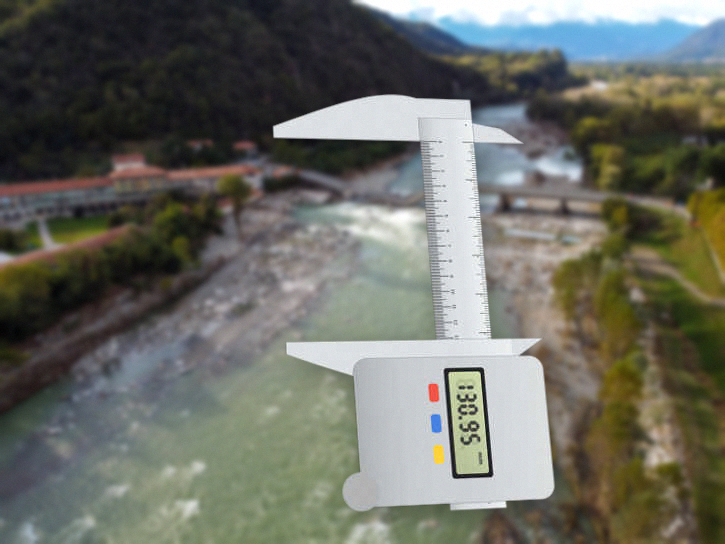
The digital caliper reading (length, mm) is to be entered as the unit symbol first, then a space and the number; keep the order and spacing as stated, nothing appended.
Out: mm 130.95
